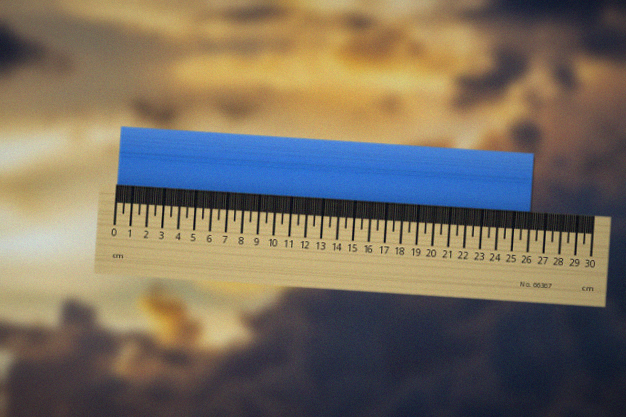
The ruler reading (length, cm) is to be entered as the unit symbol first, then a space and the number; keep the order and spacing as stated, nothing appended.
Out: cm 26
